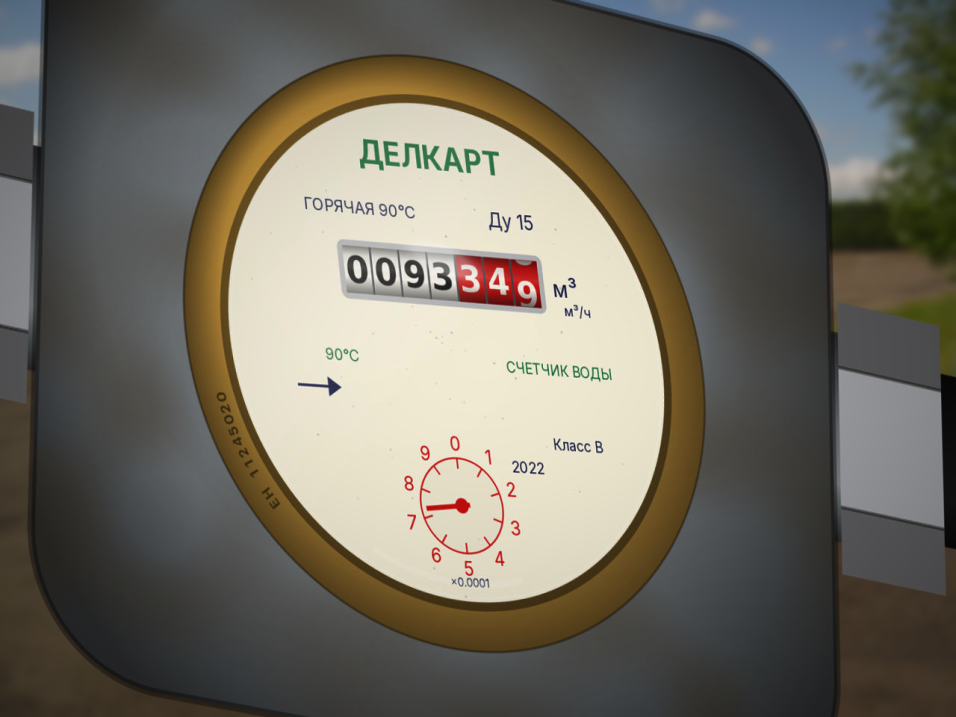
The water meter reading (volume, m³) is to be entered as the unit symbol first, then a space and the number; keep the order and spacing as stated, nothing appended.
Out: m³ 93.3487
